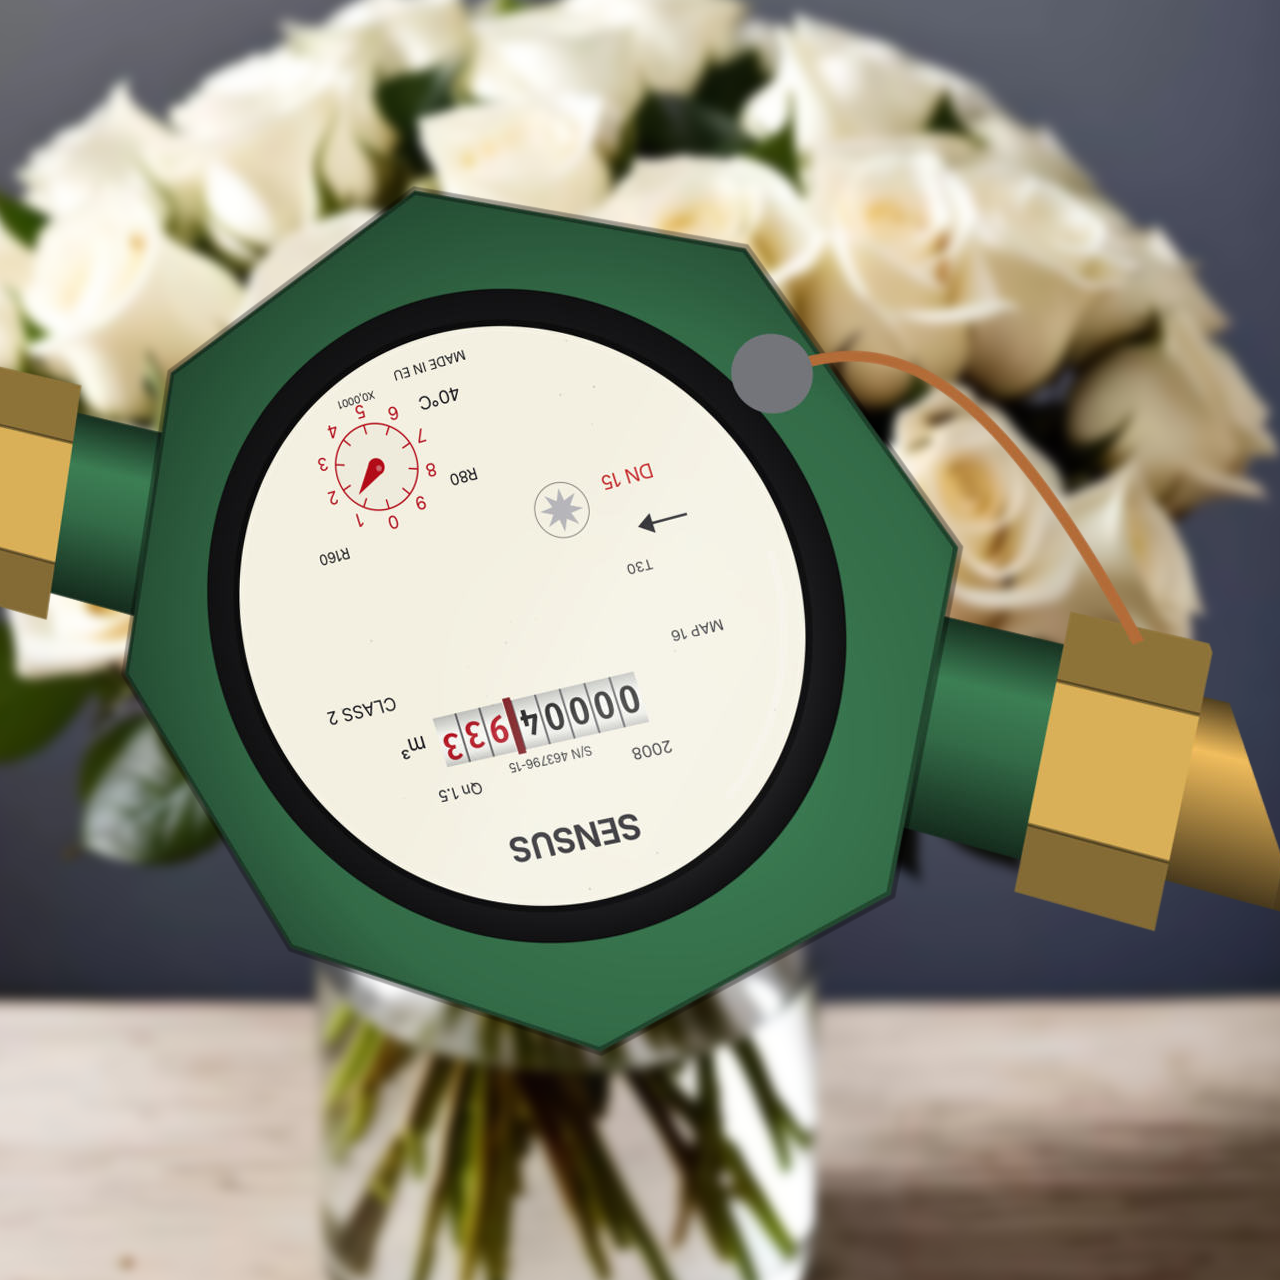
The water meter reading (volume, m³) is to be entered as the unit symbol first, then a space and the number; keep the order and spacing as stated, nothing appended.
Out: m³ 4.9331
